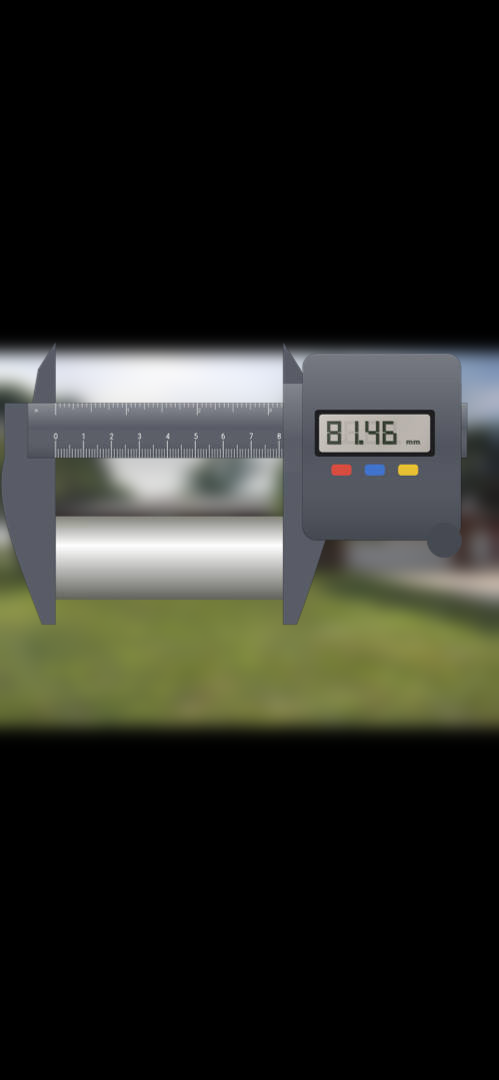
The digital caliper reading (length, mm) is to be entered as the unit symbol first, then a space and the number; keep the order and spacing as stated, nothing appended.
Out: mm 81.46
